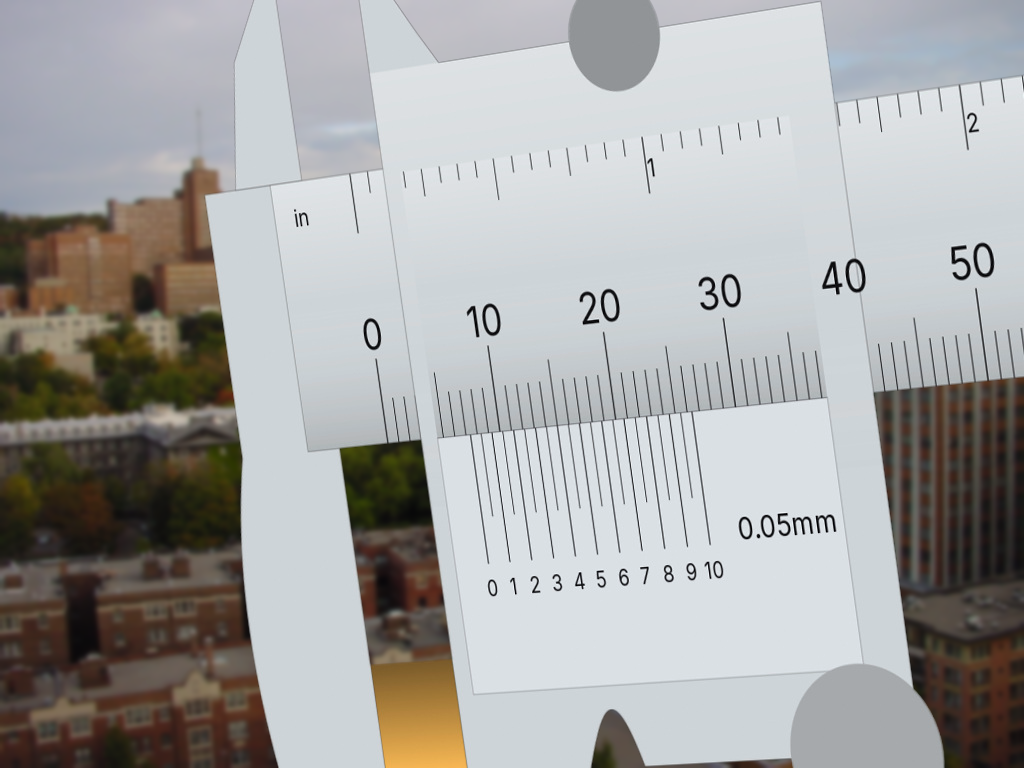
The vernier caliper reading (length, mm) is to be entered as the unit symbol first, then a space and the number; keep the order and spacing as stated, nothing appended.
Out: mm 7.4
